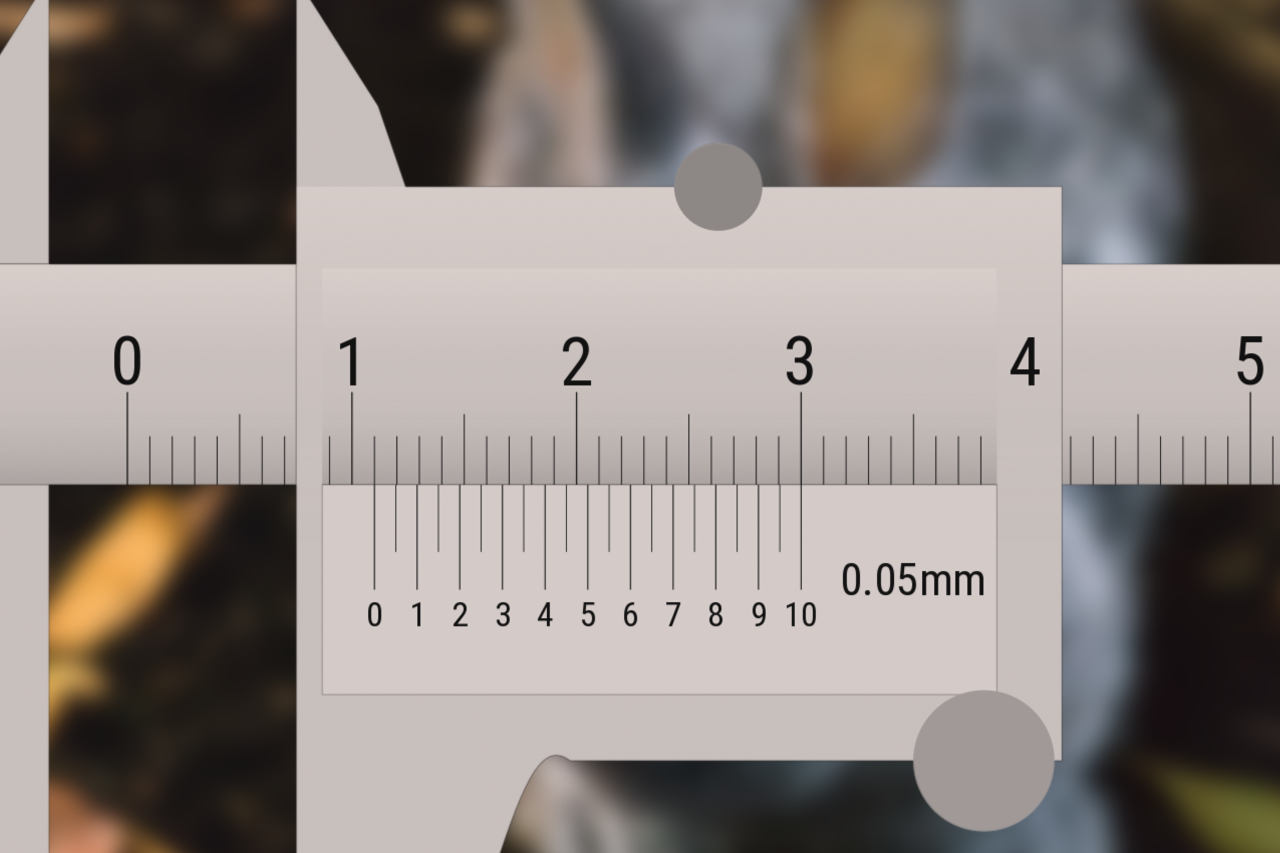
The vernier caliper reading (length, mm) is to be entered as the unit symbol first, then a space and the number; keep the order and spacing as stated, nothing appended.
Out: mm 11.0
